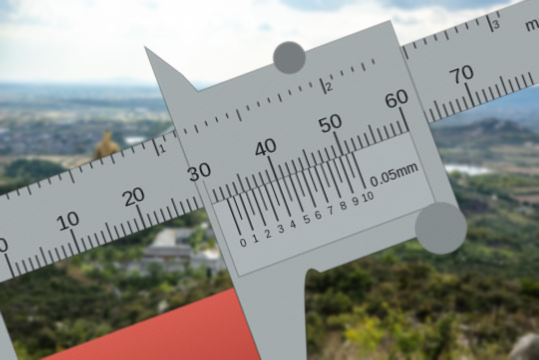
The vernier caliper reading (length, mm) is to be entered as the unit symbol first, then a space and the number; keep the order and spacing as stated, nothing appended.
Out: mm 32.4
